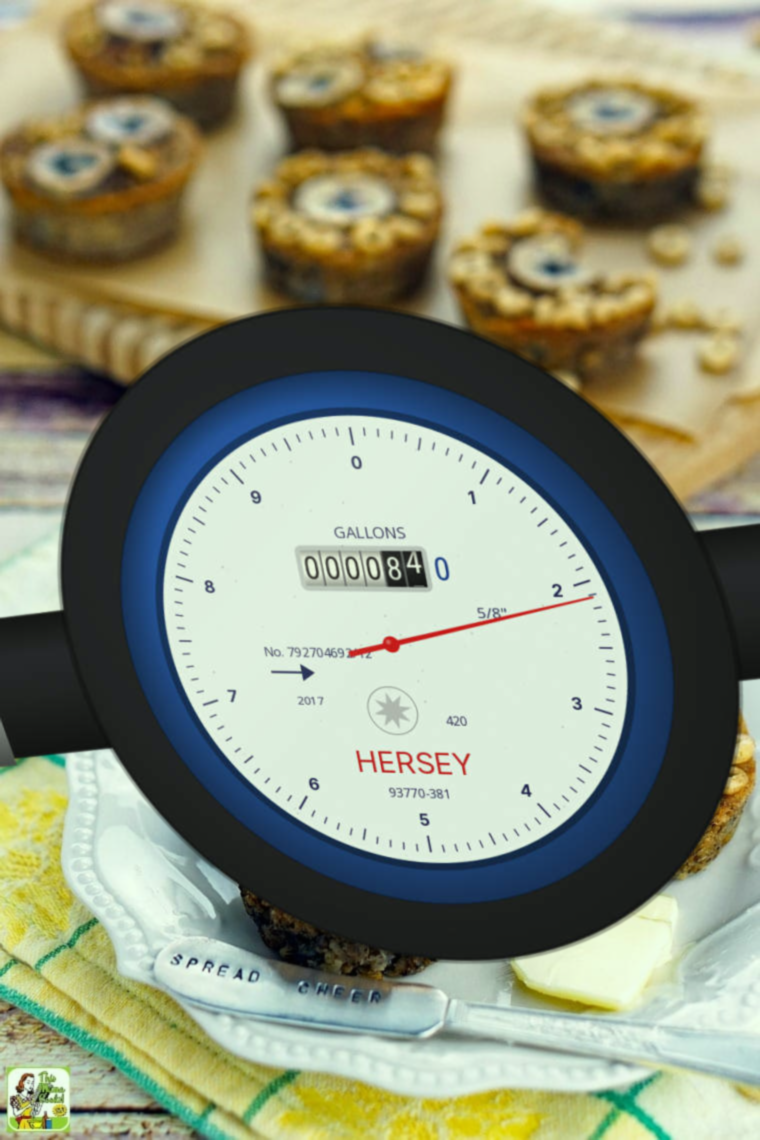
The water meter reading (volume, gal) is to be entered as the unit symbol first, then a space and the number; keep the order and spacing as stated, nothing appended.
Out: gal 842.1
